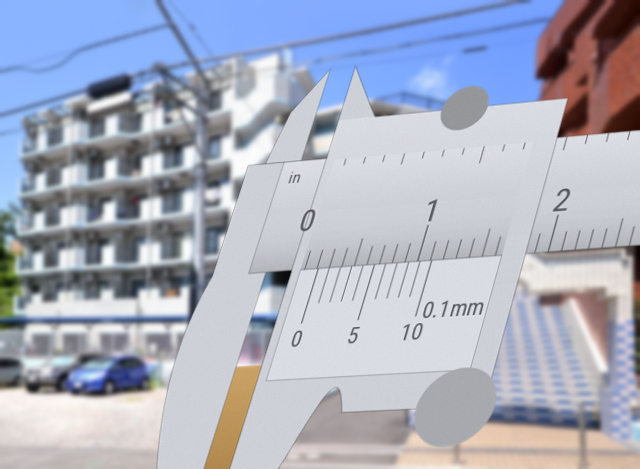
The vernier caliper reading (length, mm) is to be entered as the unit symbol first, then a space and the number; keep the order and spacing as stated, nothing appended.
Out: mm 2.1
